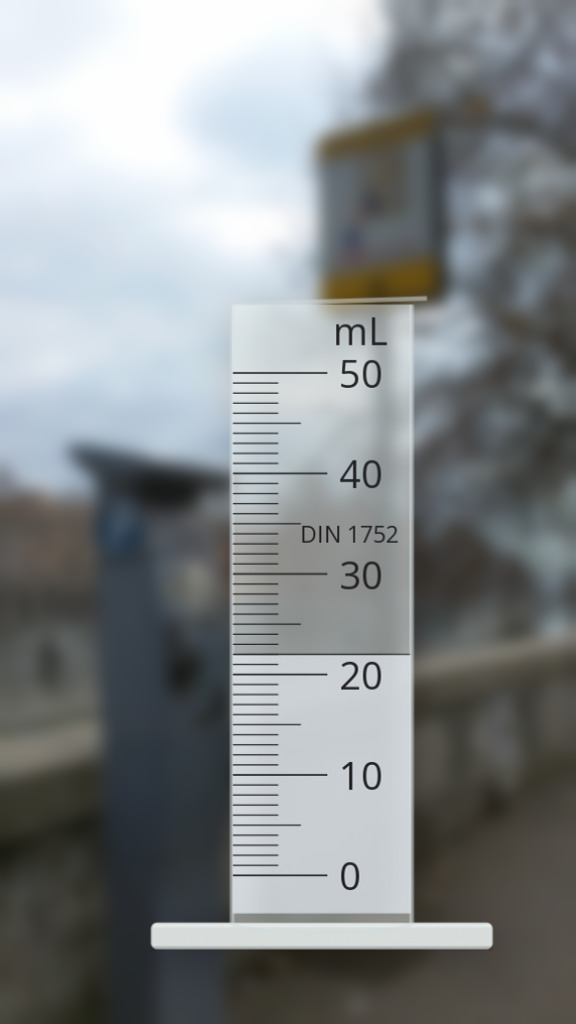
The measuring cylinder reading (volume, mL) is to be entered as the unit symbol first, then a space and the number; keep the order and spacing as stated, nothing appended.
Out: mL 22
